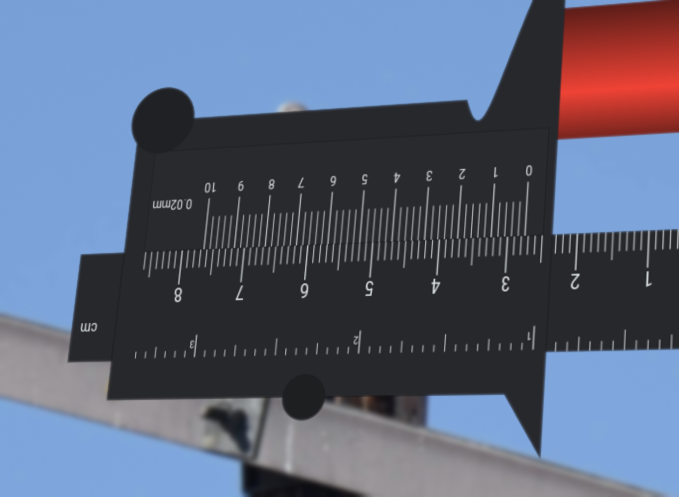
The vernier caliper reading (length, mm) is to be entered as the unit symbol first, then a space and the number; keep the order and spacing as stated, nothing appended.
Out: mm 27.5
